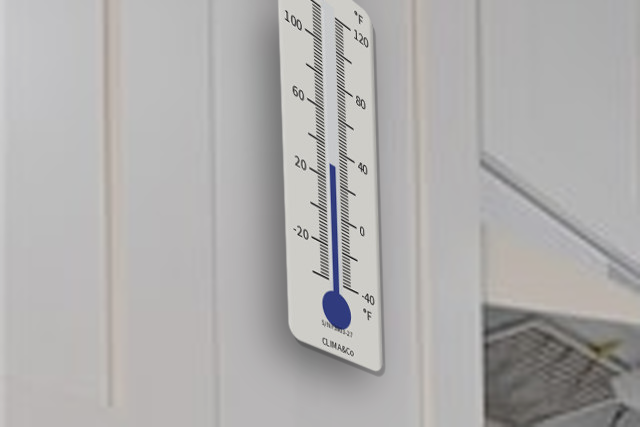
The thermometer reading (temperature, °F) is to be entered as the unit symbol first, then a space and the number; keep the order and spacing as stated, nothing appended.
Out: °F 30
